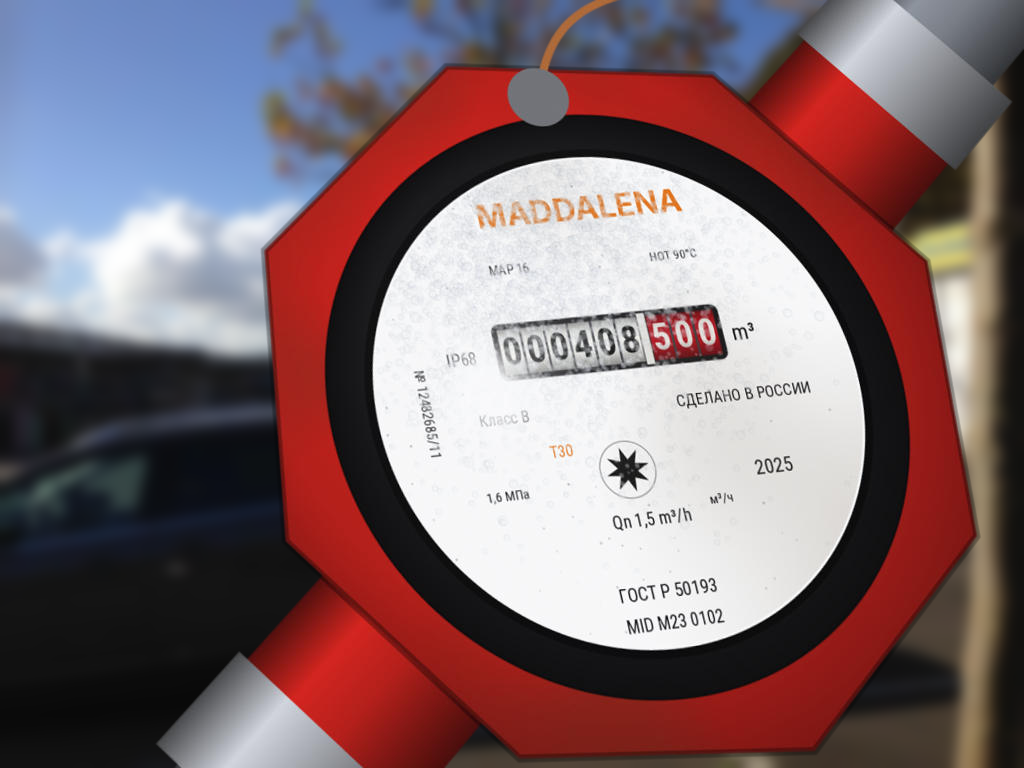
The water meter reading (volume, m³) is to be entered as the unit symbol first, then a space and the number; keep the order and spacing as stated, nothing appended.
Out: m³ 408.500
